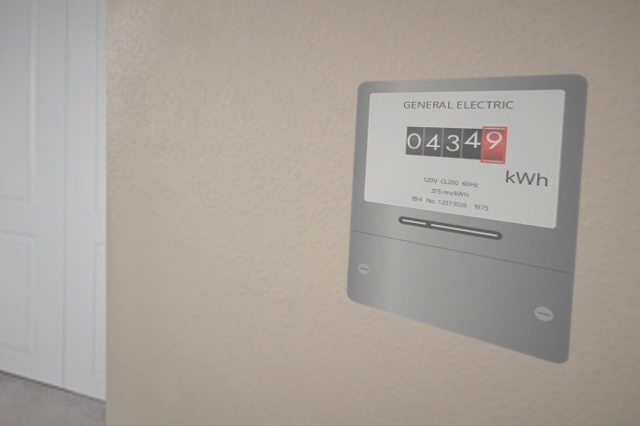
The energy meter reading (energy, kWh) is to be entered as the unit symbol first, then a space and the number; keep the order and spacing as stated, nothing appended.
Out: kWh 434.9
